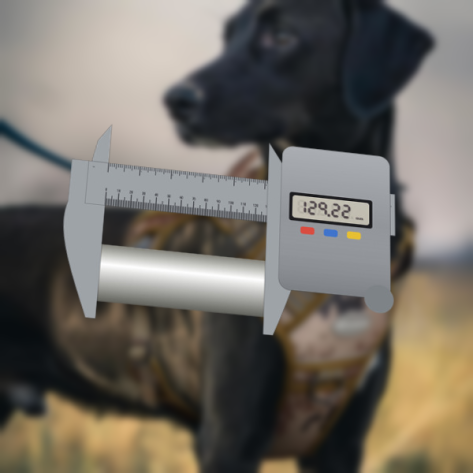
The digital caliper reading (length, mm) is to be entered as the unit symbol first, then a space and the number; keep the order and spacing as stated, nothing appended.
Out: mm 129.22
